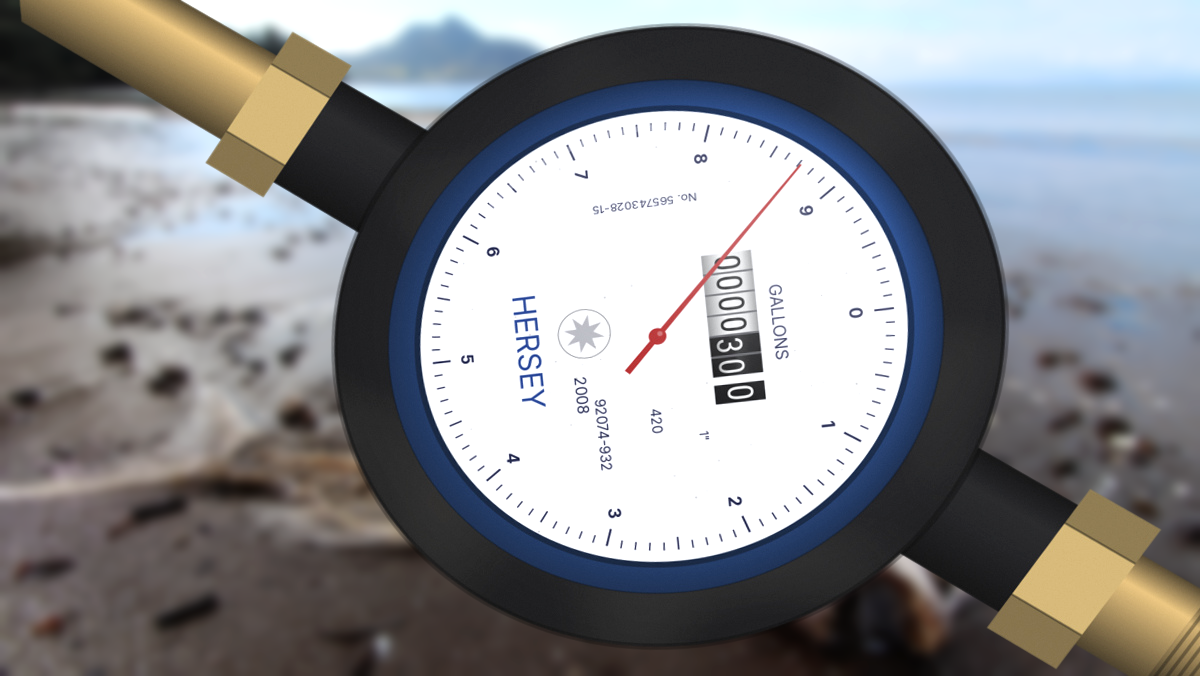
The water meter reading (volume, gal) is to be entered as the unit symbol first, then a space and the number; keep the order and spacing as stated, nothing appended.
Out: gal 298.7
